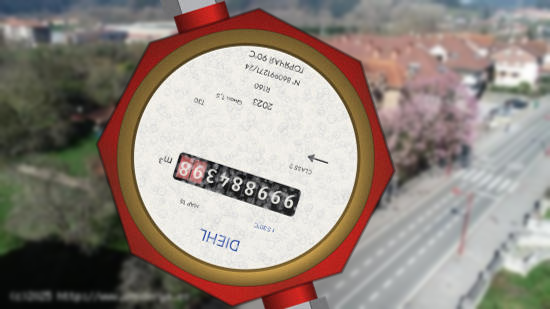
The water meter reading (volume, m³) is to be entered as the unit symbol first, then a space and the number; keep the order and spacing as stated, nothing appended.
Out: m³ 9998843.98
